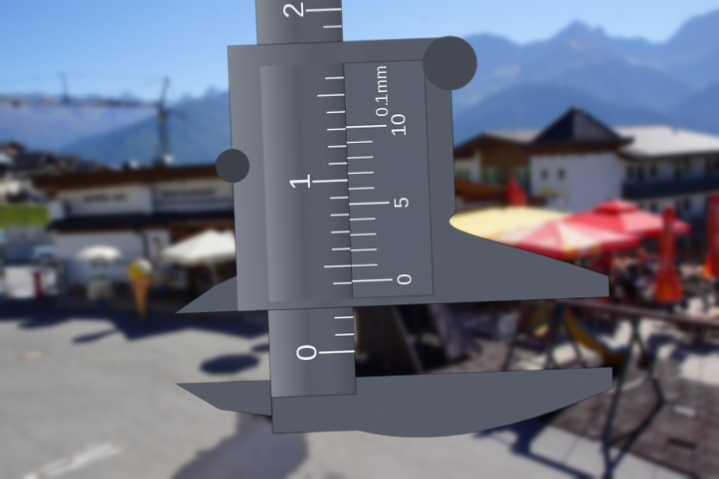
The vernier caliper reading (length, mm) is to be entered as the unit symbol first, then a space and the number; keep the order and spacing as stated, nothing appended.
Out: mm 4.1
